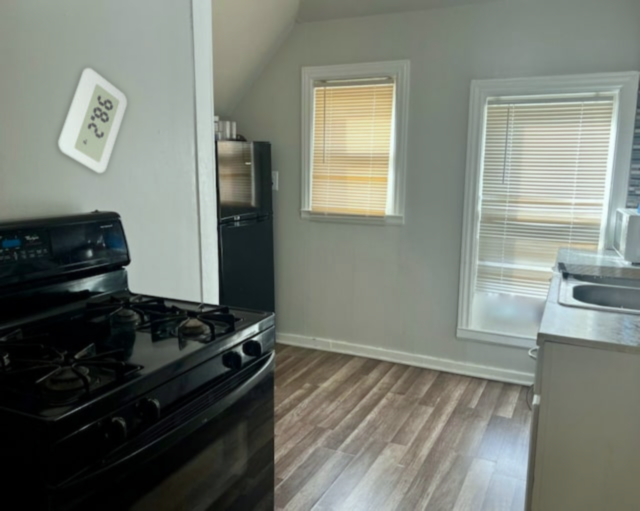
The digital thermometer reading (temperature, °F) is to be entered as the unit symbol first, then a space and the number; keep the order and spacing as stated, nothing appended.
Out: °F 98.2
